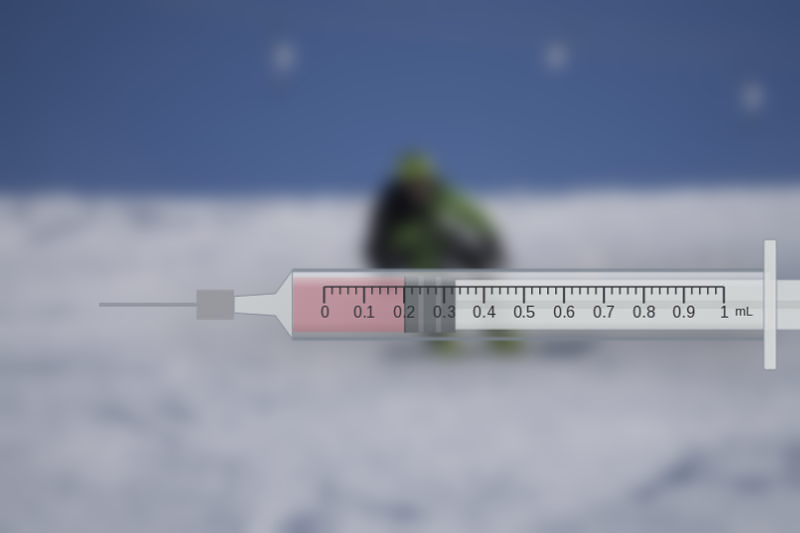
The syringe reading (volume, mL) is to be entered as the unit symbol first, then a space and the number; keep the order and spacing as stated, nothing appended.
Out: mL 0.2
